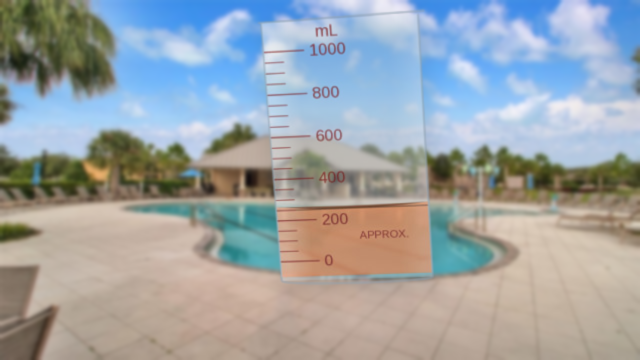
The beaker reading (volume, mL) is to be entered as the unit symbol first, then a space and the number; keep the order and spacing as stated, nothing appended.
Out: mL 250
